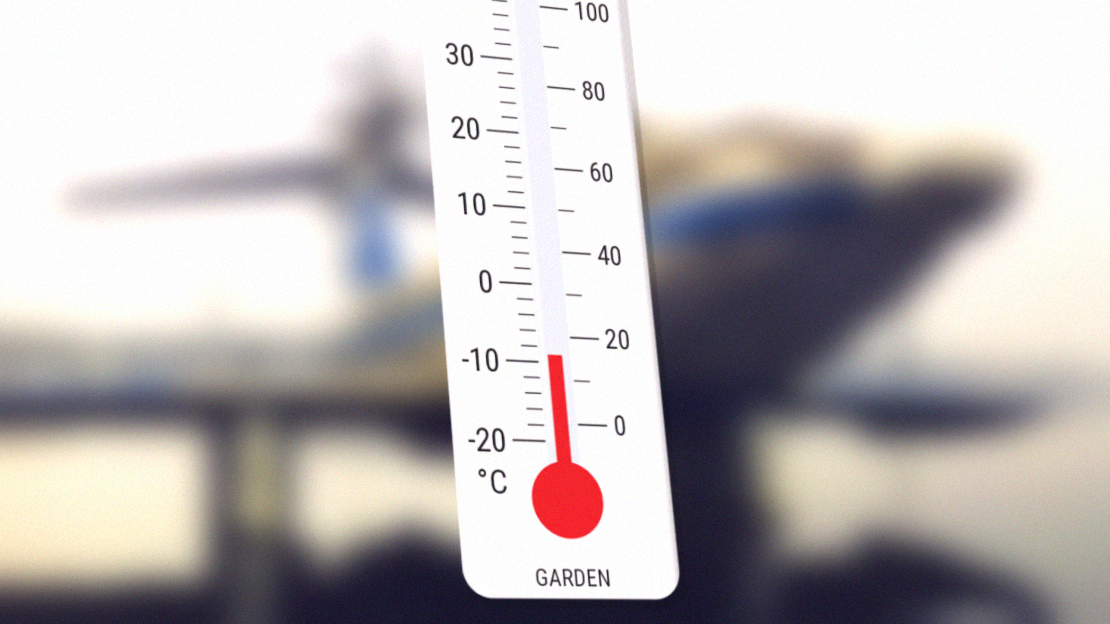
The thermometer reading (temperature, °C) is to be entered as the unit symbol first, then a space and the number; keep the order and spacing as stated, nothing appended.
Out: °C -9
